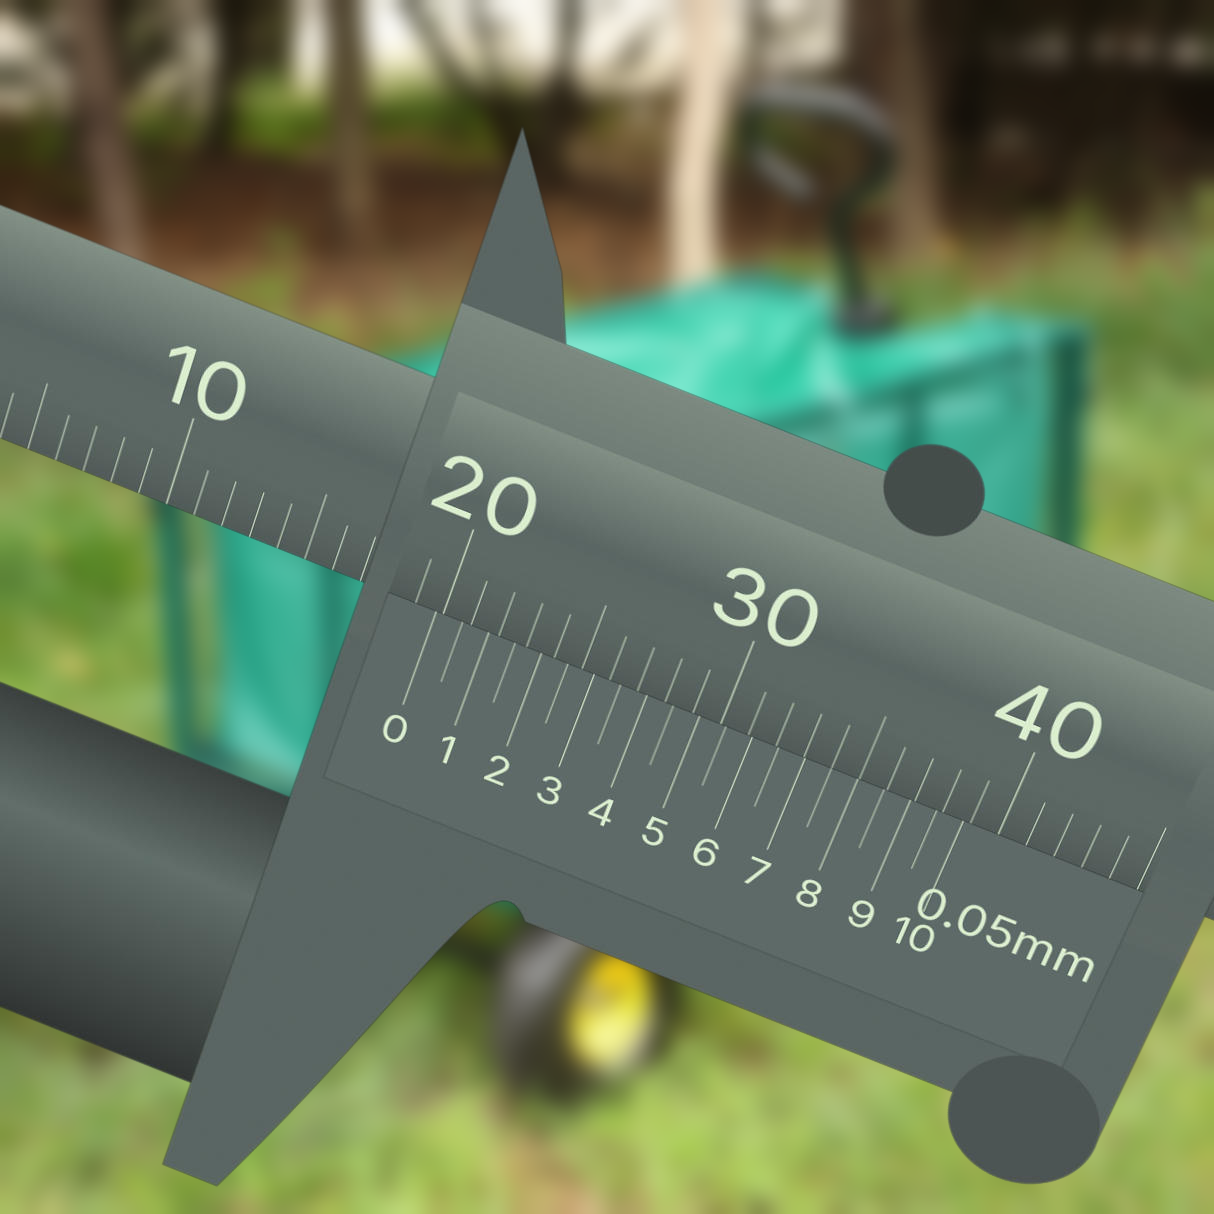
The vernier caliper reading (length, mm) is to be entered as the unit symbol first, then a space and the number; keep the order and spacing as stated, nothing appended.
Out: mm 19.75
